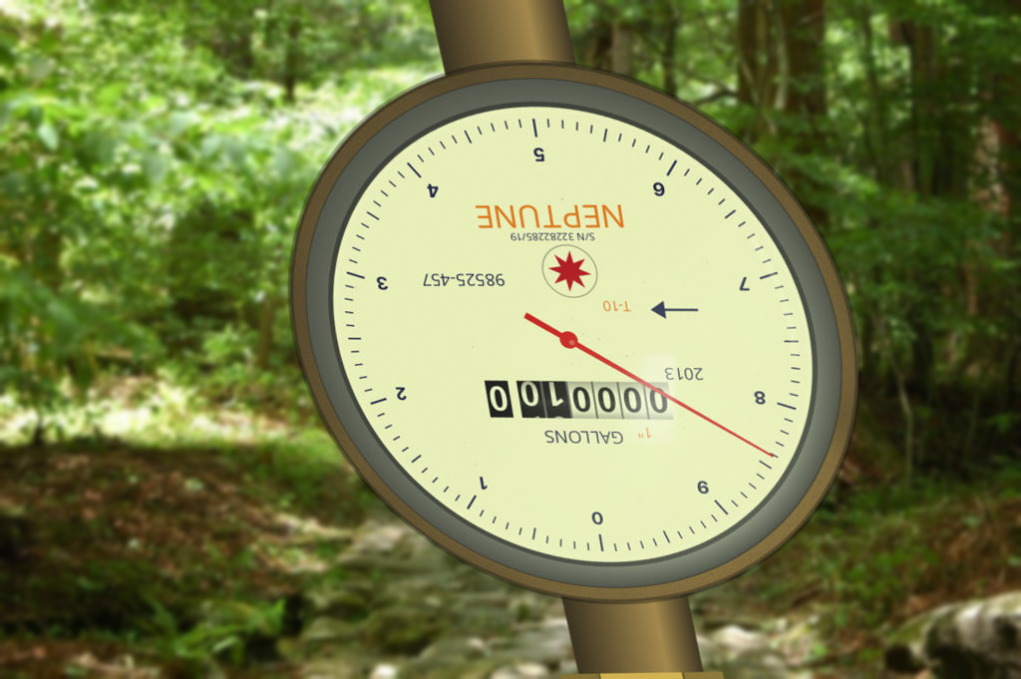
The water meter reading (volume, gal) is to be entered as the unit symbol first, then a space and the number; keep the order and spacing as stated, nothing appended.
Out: gal 98.4
